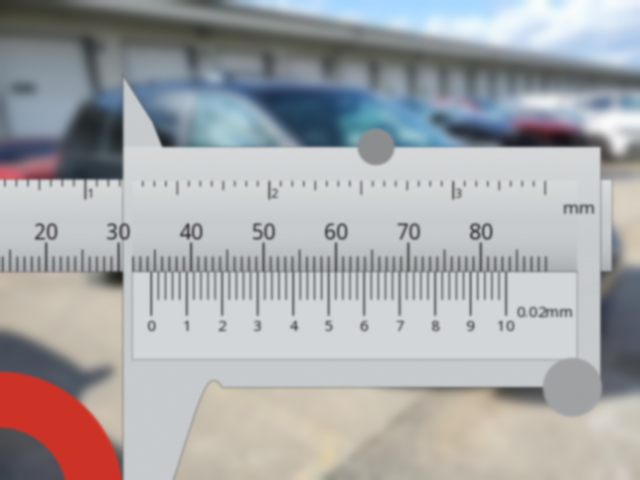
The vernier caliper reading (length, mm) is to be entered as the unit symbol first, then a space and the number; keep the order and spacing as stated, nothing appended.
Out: mm 34.5
